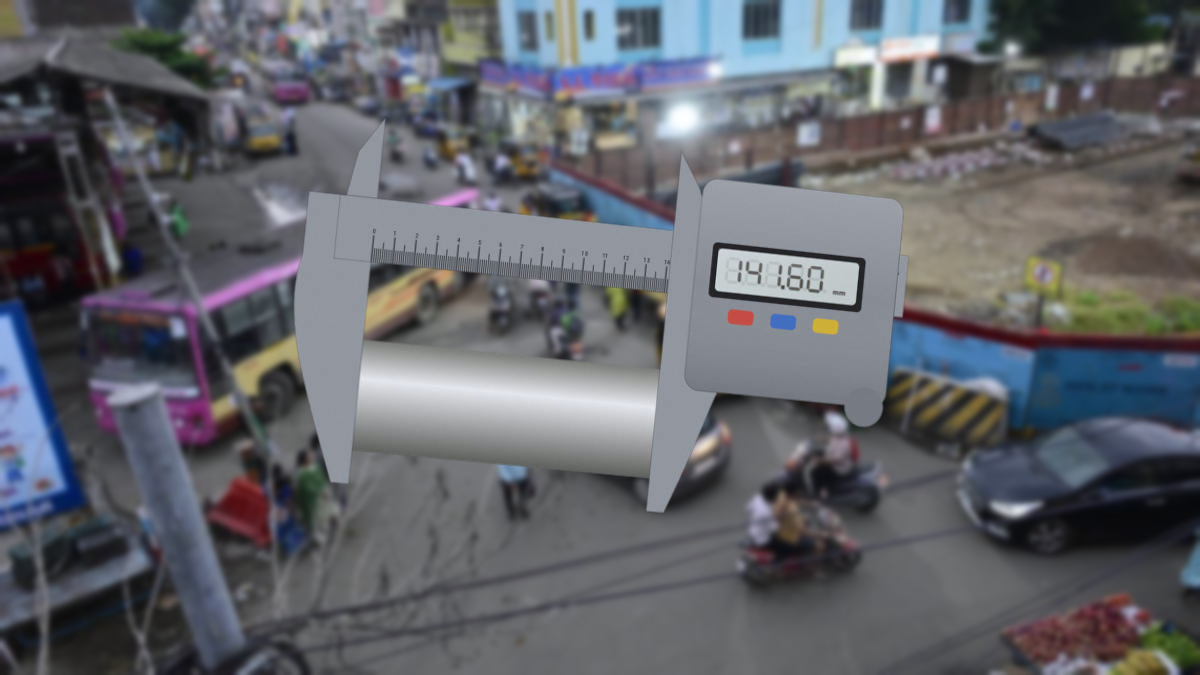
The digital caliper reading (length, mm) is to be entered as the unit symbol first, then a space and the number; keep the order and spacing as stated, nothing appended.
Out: mm 141.60
